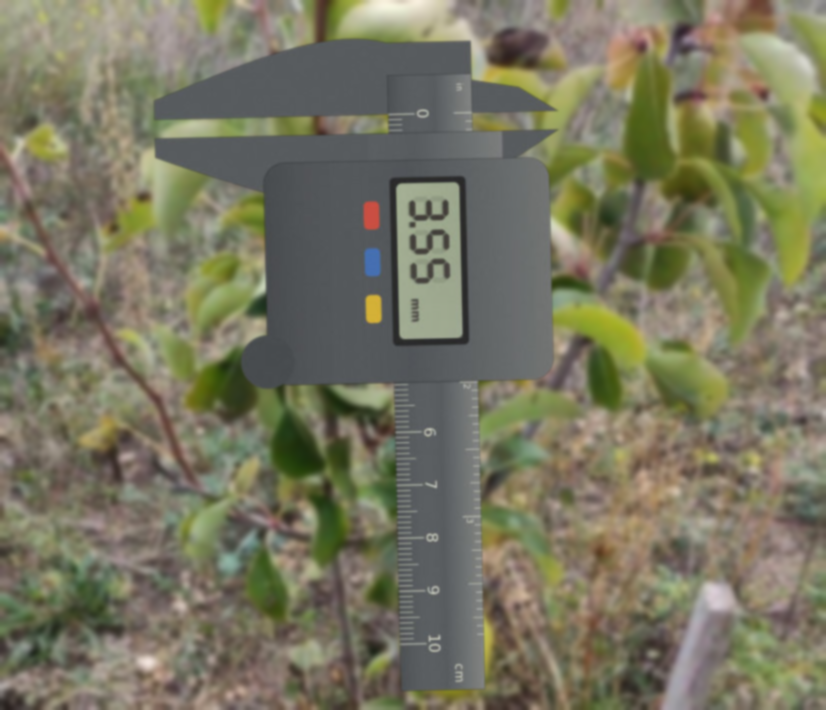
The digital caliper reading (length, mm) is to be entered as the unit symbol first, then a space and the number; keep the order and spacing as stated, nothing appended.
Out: mm 3.55
